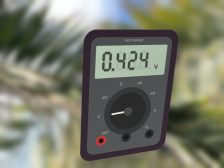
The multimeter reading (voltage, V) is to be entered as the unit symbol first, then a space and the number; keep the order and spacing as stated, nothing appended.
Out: V 0.424
